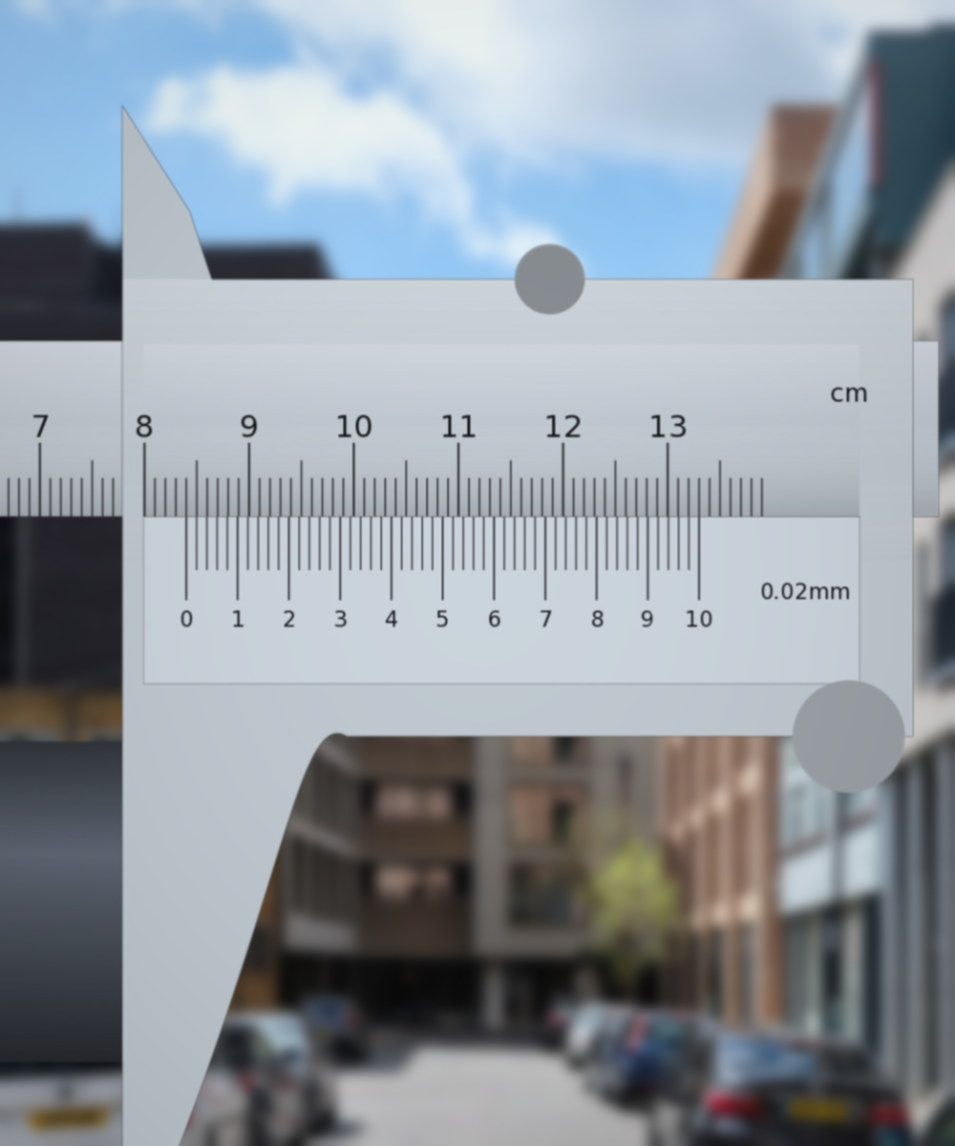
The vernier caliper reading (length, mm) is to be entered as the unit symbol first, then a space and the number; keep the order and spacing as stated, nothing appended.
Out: mm 84.0
